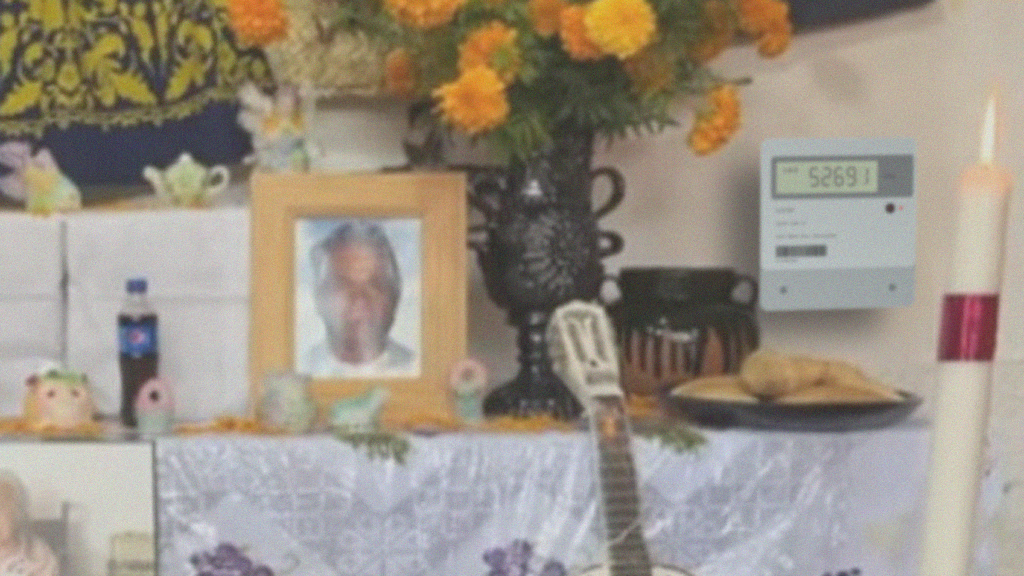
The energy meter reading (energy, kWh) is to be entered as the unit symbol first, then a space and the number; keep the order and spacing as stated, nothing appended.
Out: kWh 52691
